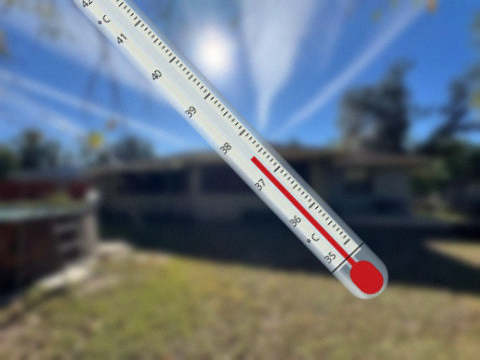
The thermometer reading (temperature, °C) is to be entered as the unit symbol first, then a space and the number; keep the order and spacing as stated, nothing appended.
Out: °C 37.5
